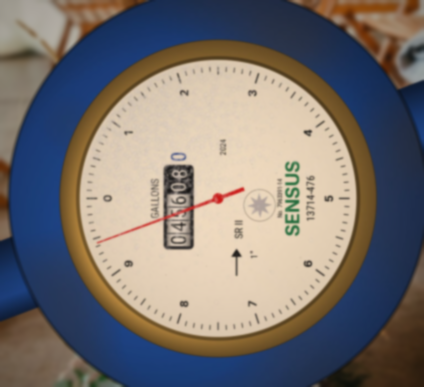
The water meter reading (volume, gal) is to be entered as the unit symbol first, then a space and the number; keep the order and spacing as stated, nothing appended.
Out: gal 456079.4
